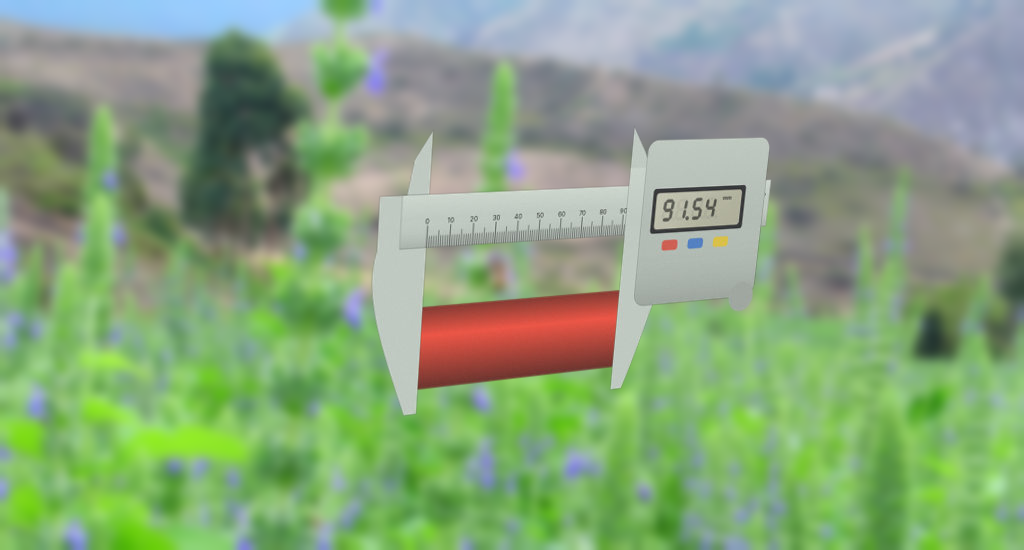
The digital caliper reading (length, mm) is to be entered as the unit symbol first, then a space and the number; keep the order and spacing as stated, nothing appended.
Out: mm 91.54
